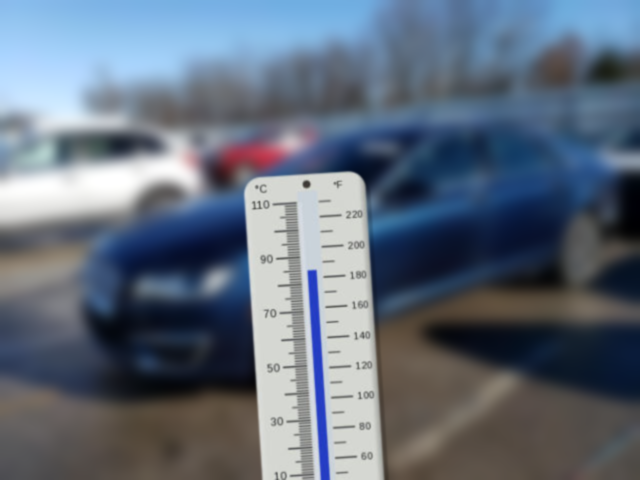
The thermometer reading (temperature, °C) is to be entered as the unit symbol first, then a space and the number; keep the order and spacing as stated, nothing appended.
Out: °C 85
